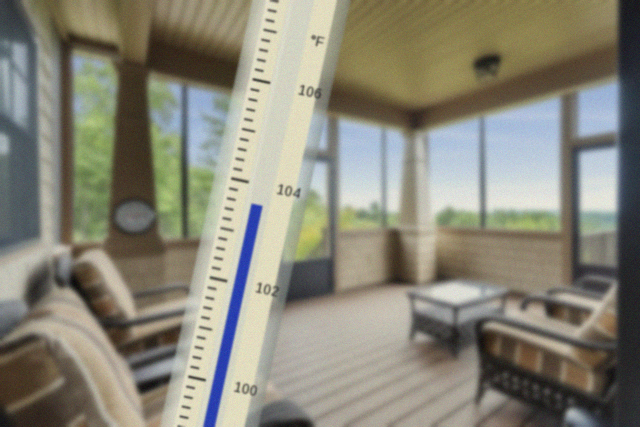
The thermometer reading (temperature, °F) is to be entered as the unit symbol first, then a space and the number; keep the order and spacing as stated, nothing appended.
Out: °F 103.6
